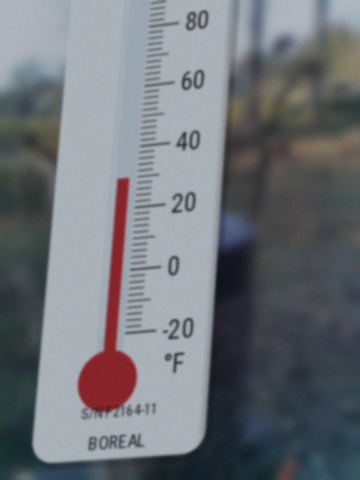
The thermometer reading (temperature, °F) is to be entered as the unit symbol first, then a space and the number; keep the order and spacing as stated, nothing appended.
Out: °F 30
